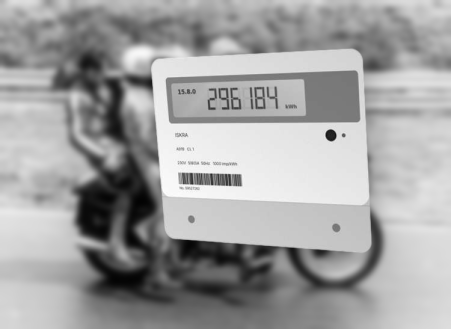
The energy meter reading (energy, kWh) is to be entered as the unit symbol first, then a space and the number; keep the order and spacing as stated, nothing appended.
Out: kWh 296184
